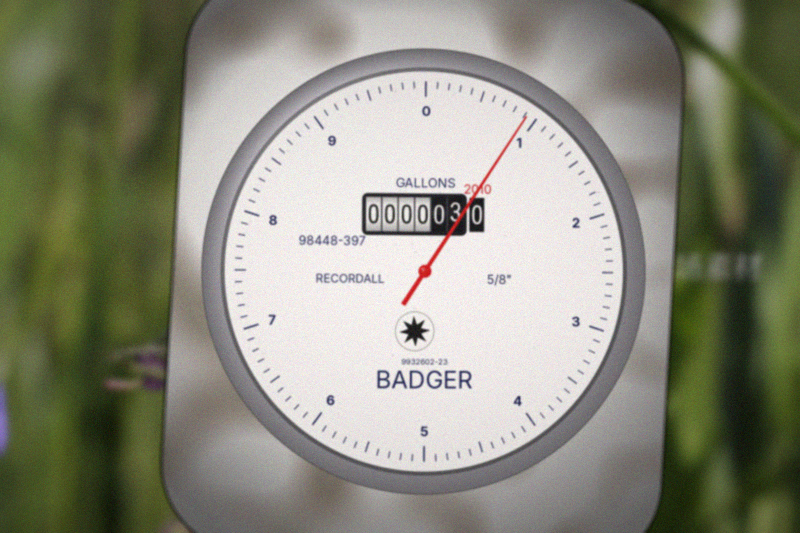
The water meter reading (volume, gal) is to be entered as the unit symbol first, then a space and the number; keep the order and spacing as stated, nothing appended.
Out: gal 30.9
